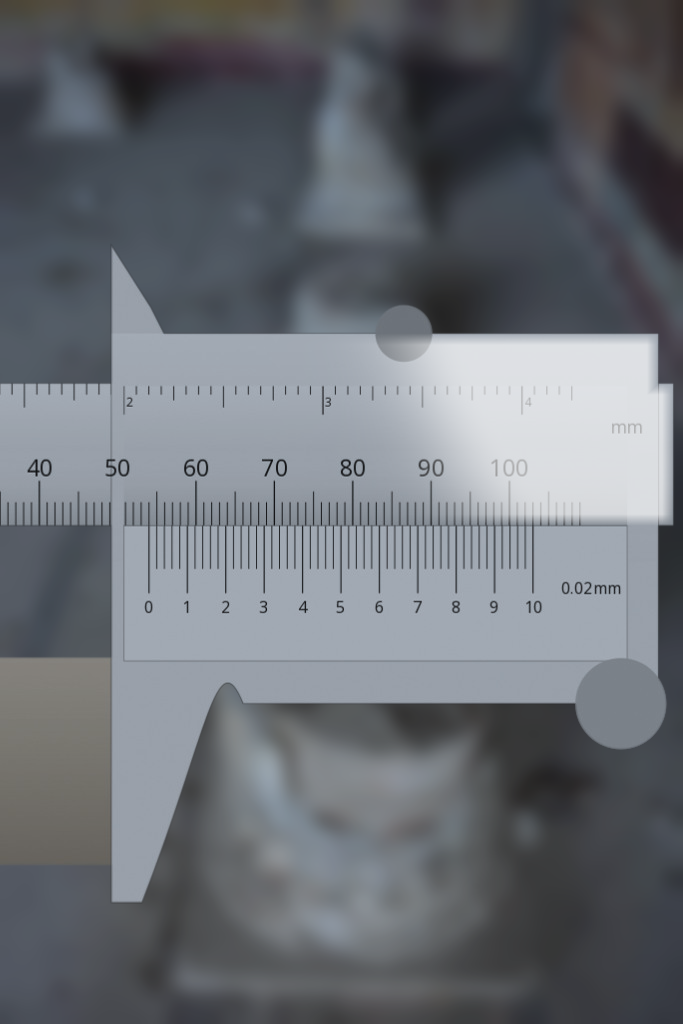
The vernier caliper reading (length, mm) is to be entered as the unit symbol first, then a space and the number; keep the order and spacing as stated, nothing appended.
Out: mm 54.0
